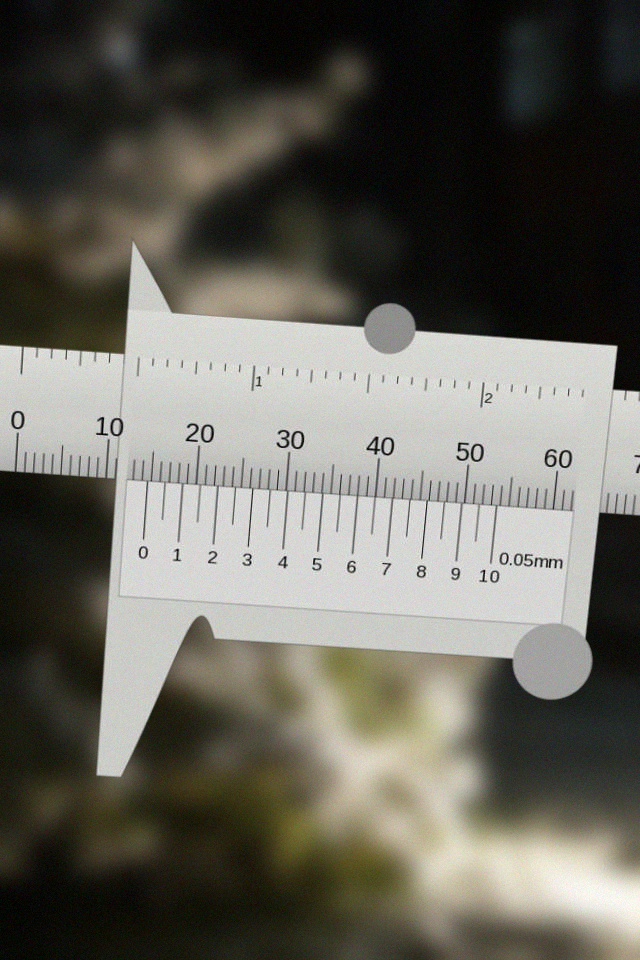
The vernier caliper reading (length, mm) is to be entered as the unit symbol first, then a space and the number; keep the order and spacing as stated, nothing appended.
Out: mm 14.6
